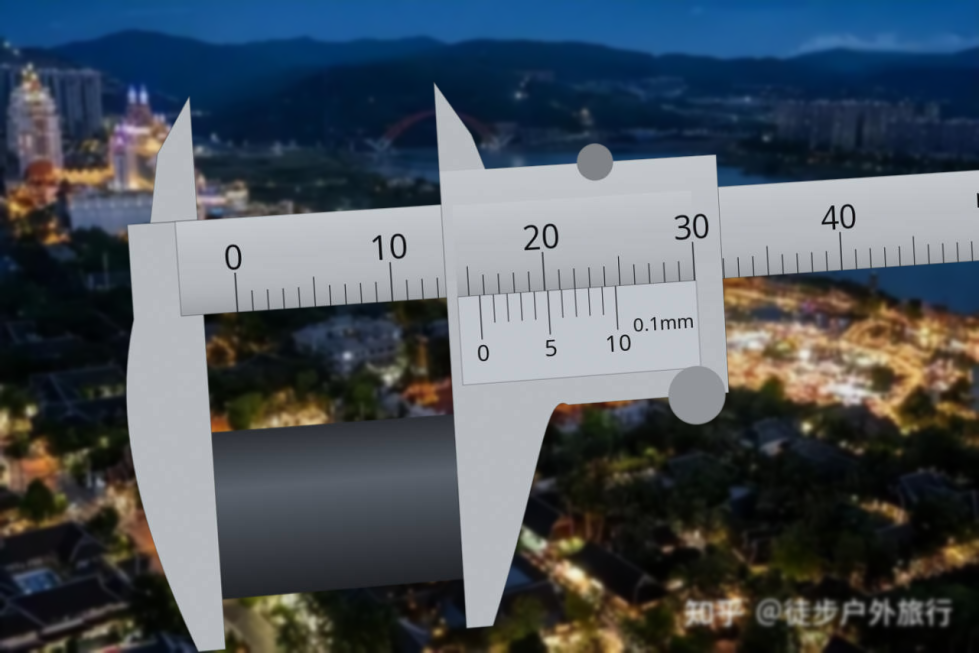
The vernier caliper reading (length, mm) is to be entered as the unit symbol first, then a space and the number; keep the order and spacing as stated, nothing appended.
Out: mm 15.7
